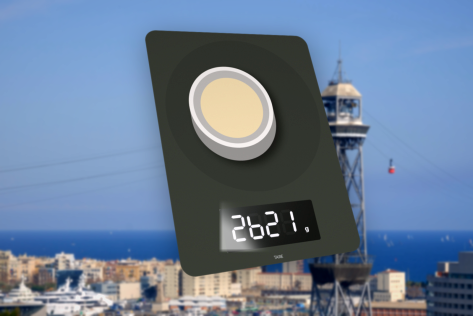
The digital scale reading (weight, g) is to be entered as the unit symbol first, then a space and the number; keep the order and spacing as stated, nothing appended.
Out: g 2621
